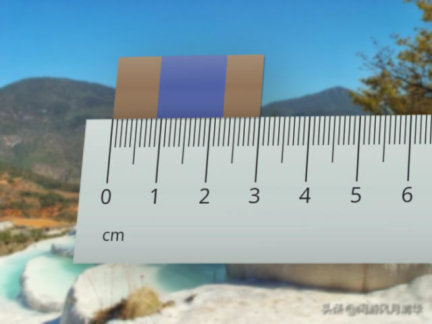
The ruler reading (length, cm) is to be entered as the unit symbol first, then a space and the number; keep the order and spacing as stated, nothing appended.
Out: cm 3
